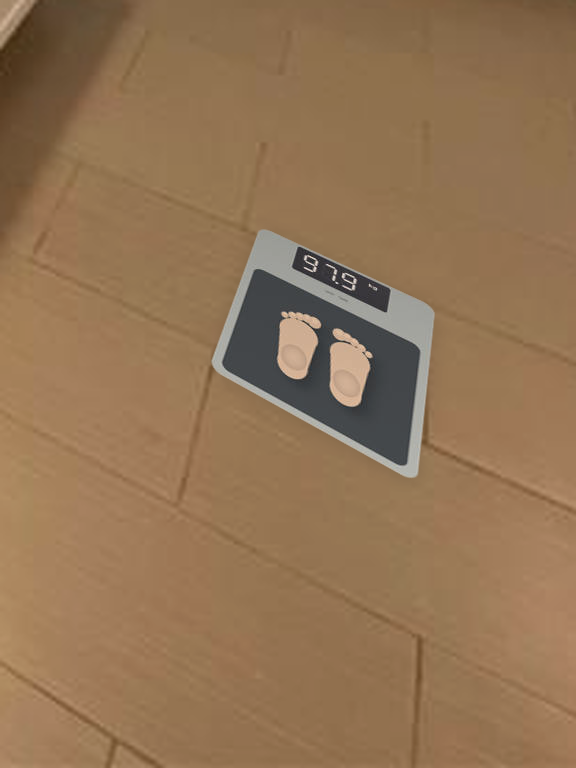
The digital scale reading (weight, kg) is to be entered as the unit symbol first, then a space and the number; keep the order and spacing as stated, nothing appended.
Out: kg 97.9
